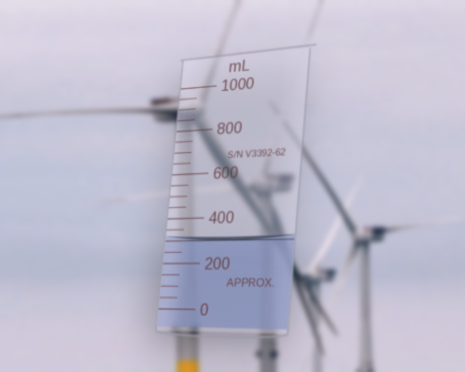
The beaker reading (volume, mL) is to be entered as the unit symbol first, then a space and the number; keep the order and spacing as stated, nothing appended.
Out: mL 300
